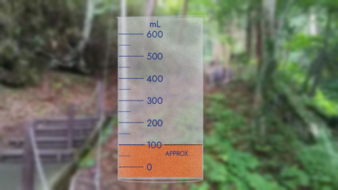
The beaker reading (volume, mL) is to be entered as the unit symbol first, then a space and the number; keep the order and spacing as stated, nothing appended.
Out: mL 100
